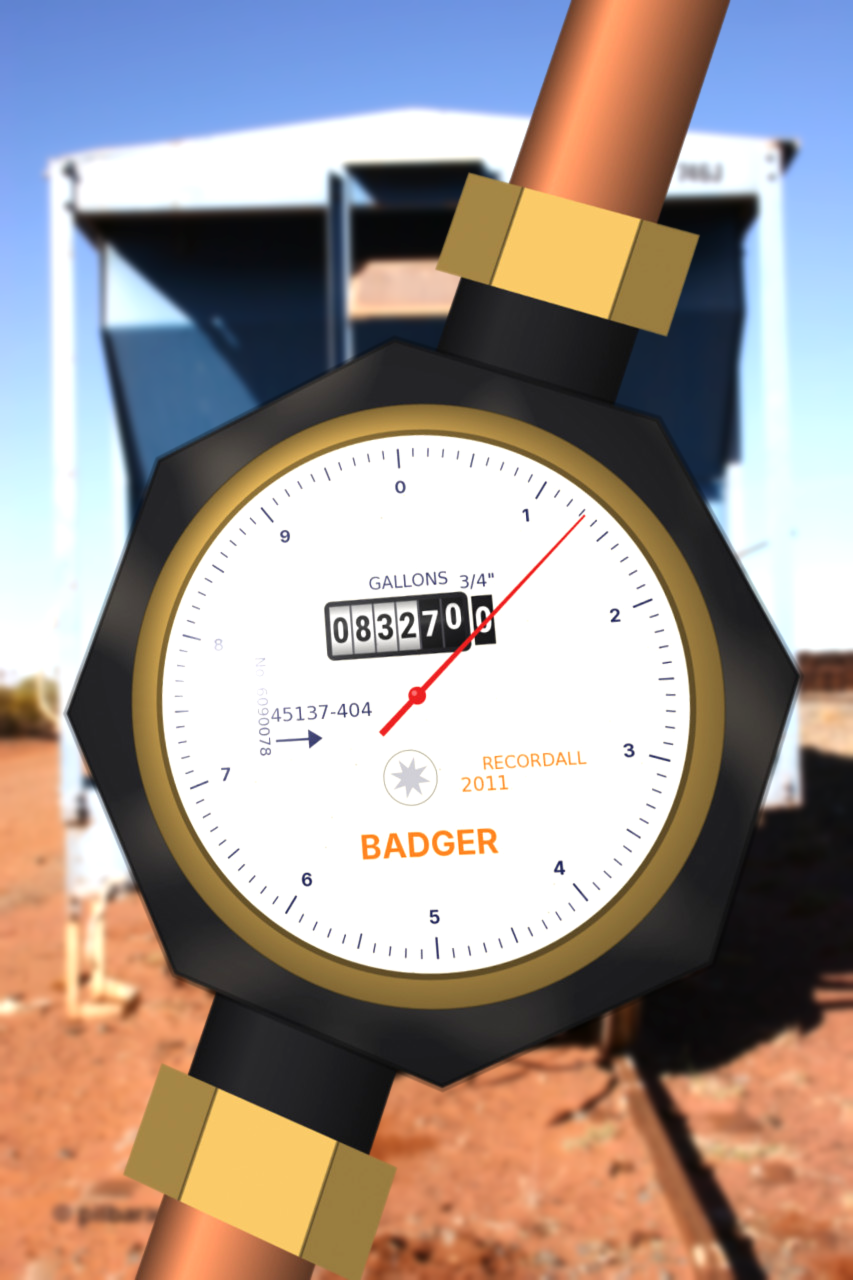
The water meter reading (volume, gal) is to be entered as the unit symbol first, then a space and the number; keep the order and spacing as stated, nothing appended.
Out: gal 832701.3
